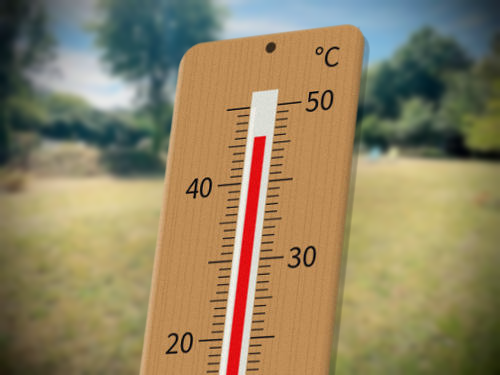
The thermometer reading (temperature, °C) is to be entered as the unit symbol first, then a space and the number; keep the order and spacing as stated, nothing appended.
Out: °C 46
